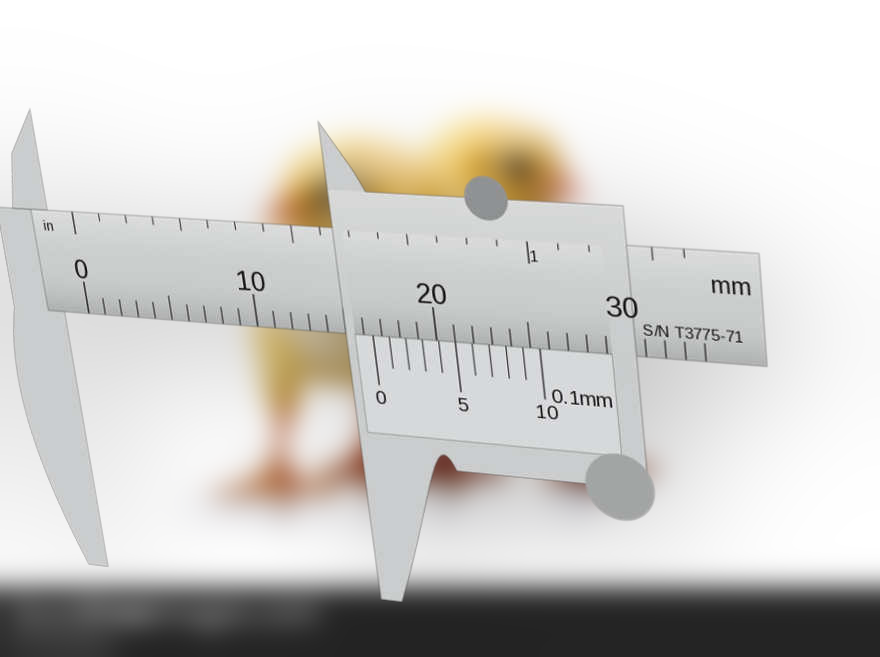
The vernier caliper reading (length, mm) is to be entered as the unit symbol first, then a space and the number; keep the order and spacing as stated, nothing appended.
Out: mm 16.5
